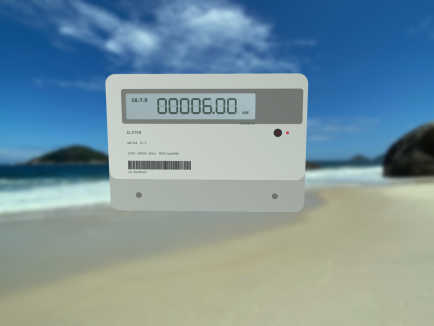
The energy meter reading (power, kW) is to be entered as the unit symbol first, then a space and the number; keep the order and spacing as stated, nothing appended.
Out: kW 6.00
